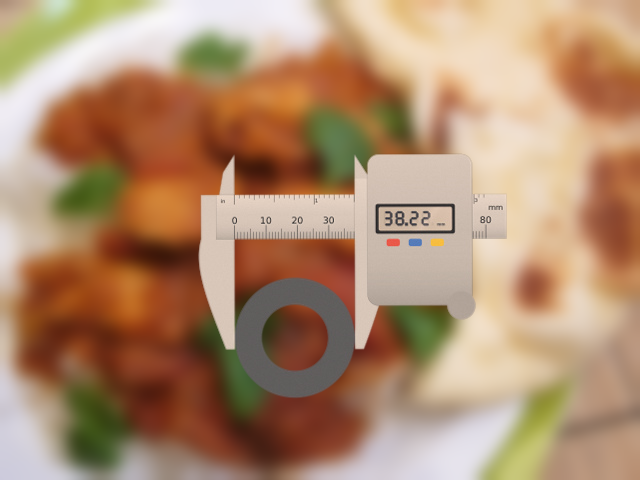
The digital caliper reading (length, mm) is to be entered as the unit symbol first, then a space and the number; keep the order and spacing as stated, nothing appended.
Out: mm 38.22
